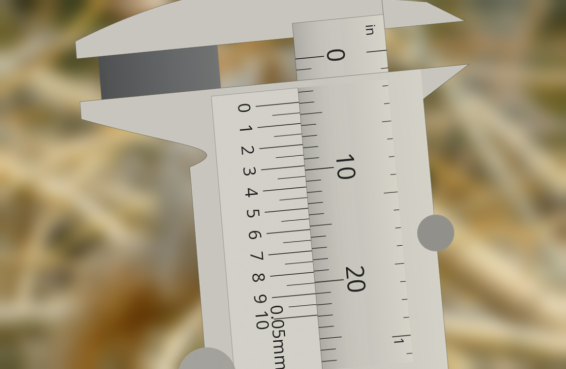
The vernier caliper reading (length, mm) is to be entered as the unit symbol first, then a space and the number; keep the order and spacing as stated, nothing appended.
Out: mm 3.9
